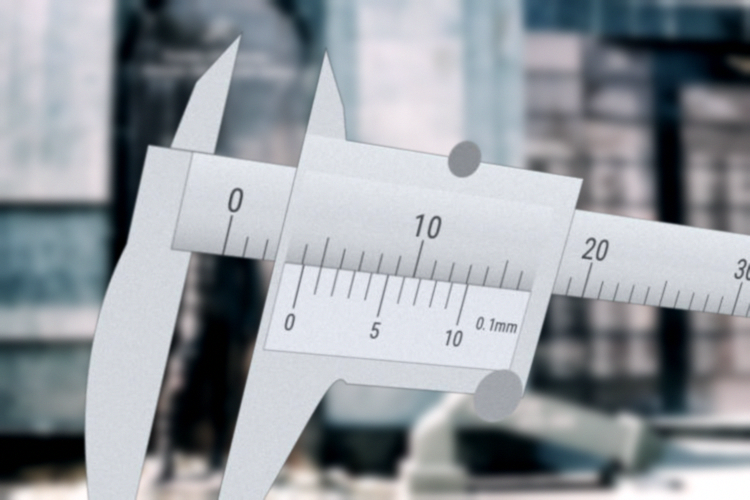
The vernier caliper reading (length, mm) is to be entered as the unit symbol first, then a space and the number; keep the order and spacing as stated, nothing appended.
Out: mm 4.1
